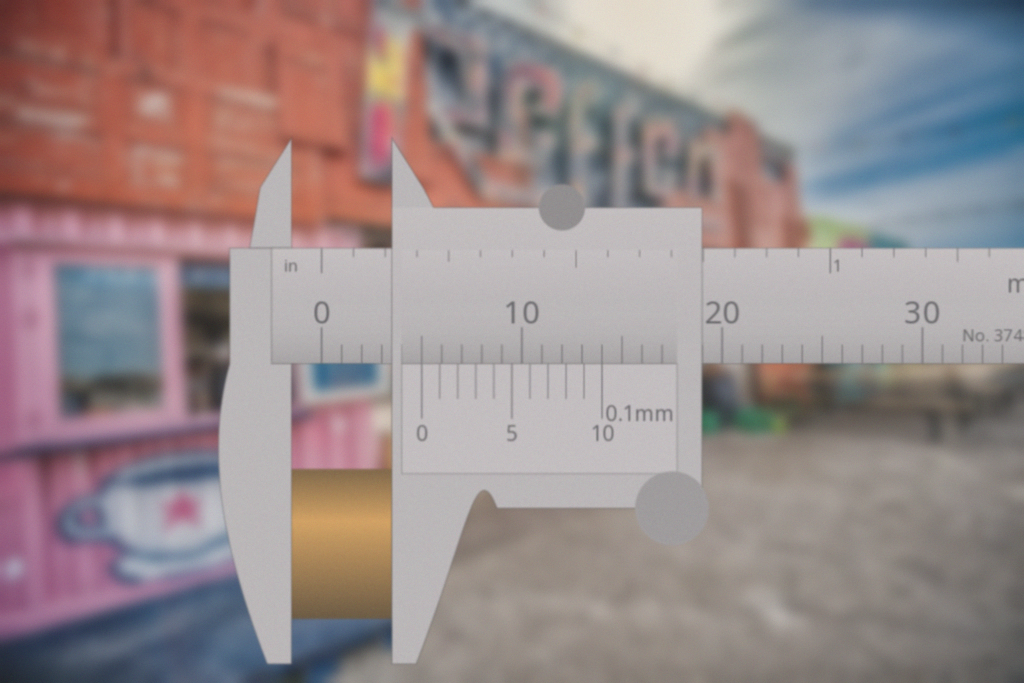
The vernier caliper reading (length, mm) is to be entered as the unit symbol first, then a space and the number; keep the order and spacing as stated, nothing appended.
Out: mm 5.0
